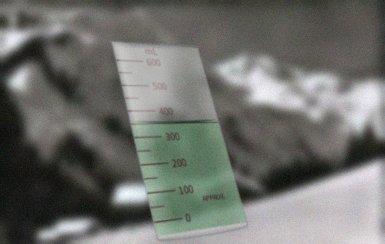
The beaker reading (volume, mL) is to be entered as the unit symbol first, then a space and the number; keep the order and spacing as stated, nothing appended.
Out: mL 350
